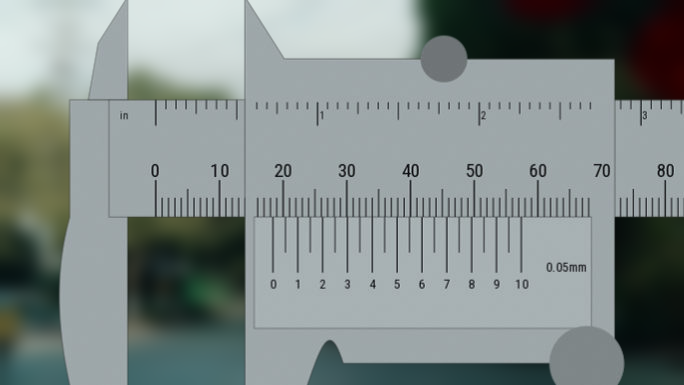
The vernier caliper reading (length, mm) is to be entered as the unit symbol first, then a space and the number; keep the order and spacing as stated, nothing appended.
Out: mm 18.4
